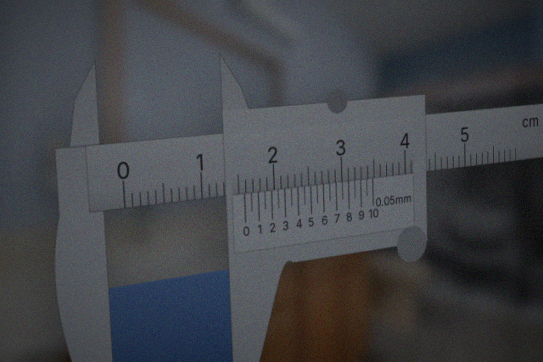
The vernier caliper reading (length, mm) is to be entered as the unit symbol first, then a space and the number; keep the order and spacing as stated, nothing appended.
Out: mm 15.8
